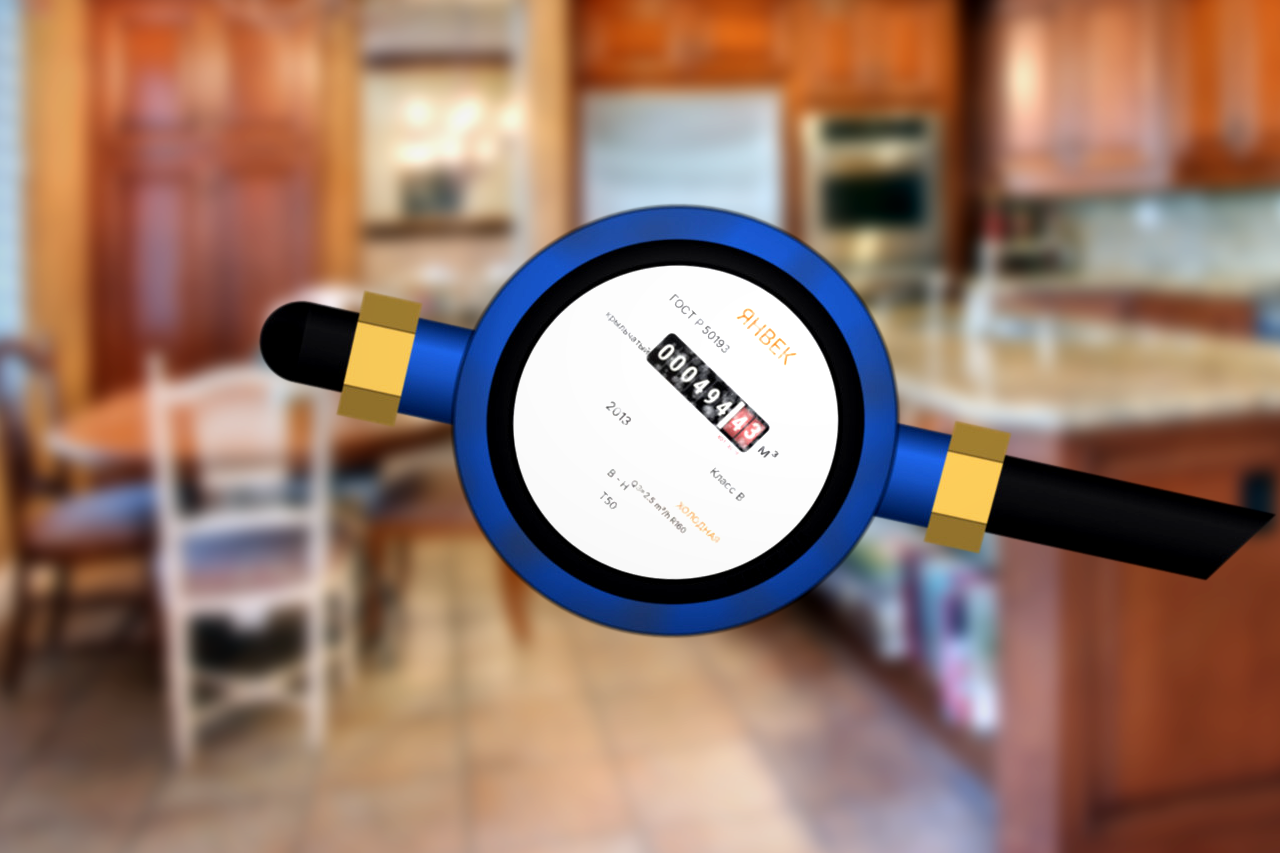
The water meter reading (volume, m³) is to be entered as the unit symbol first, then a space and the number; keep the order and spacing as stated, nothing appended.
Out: m³ 494.43
